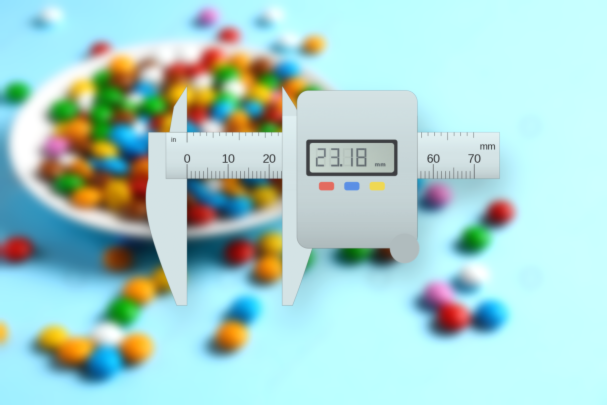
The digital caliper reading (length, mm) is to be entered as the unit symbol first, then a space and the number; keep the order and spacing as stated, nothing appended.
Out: mm 23.18
